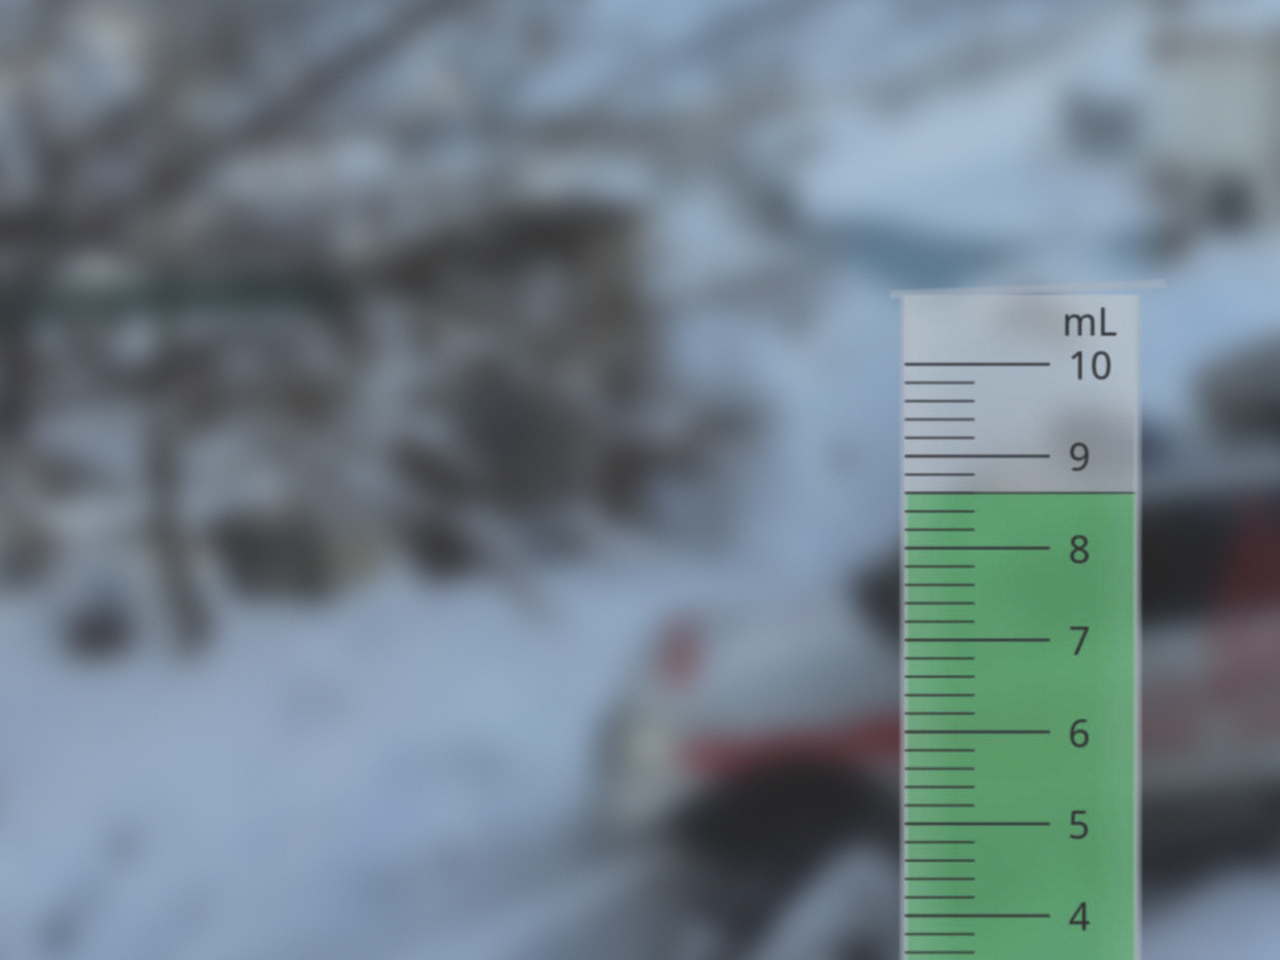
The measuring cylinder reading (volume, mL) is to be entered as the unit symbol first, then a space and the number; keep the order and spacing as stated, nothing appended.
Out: mL 8.6
